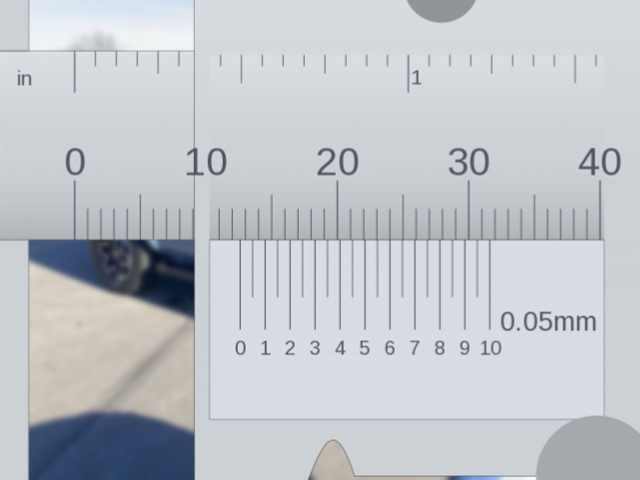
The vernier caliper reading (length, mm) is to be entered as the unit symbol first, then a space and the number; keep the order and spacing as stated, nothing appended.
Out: mm 12.6
